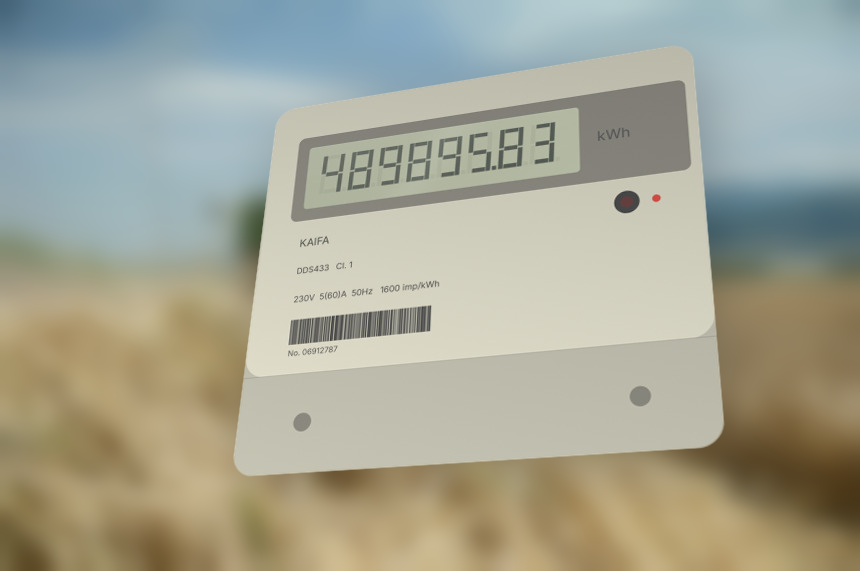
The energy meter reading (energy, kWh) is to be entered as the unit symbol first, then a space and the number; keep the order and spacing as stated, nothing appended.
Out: kWh 489895.83
